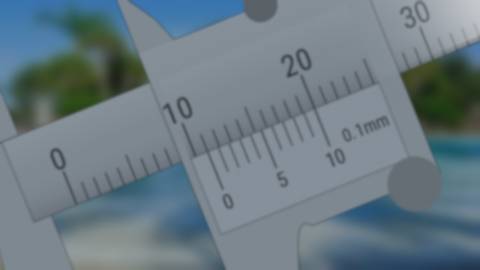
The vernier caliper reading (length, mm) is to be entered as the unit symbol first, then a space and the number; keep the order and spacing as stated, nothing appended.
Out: mm 11.0
